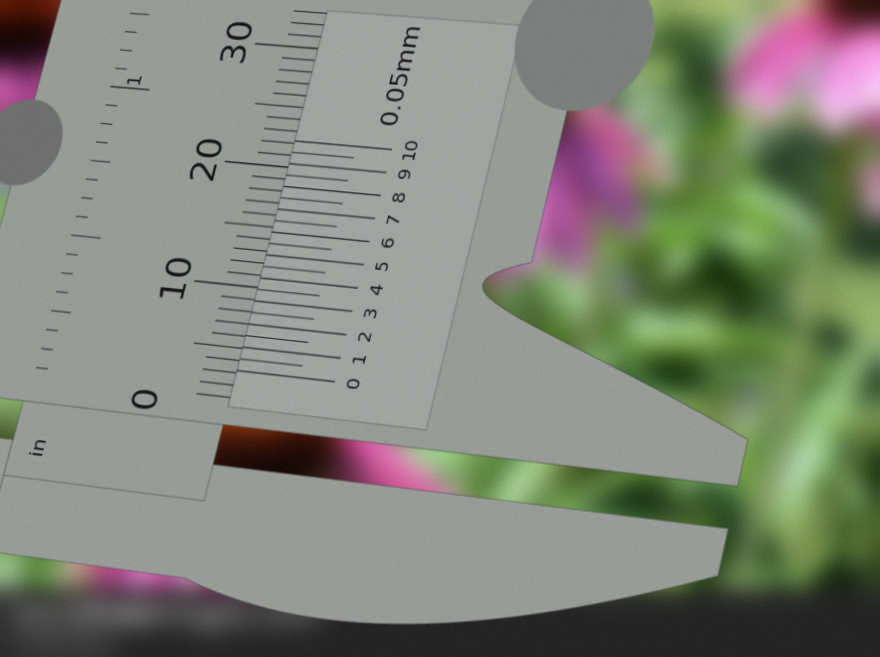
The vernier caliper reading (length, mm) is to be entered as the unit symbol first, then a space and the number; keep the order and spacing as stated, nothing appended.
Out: mm 3.2
